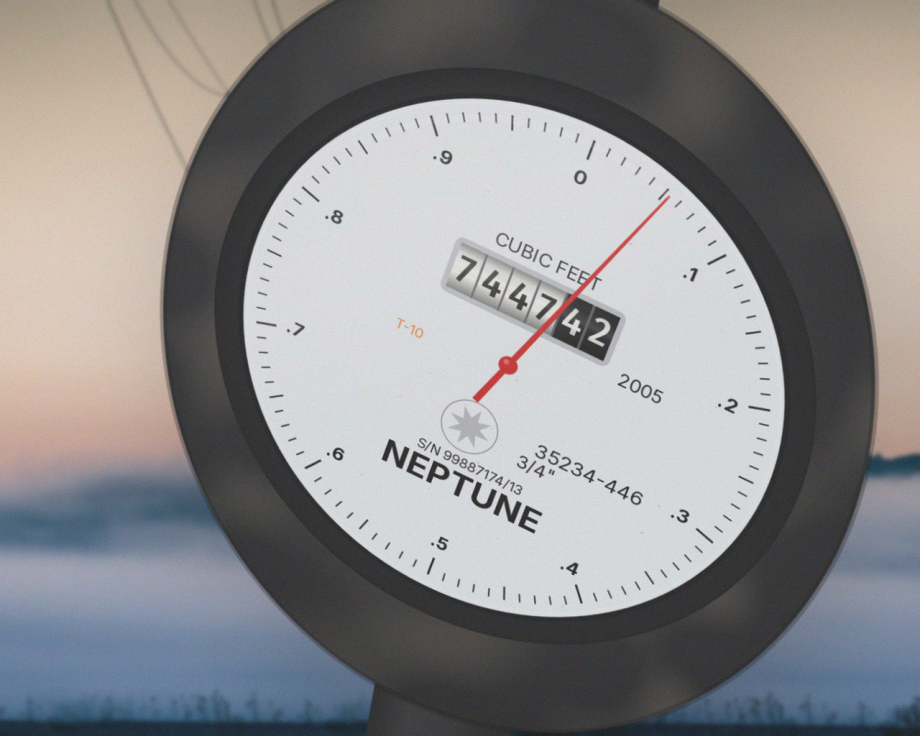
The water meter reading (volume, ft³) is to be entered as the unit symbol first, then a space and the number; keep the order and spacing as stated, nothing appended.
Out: ft³ 744742.05
